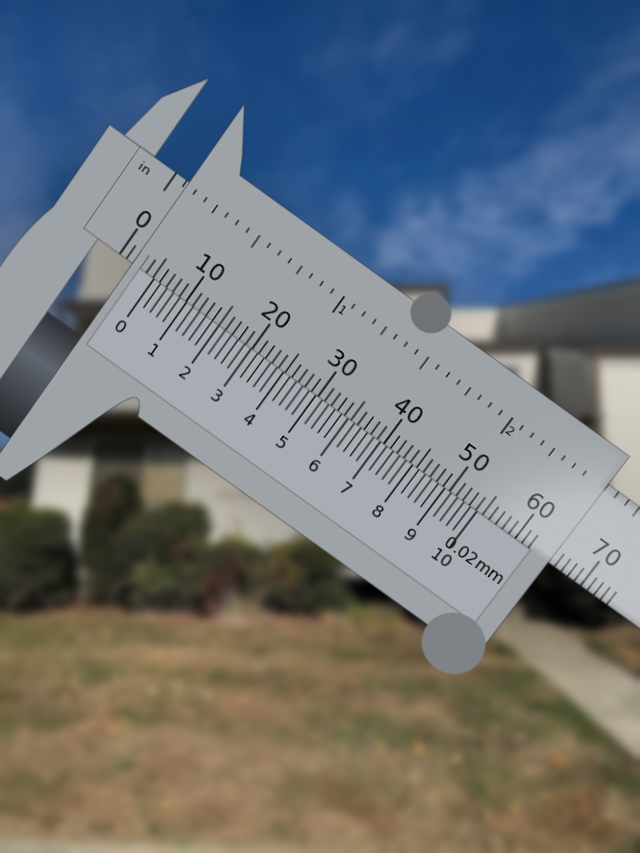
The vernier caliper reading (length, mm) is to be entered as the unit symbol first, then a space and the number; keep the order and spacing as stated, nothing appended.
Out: mm 5.2
